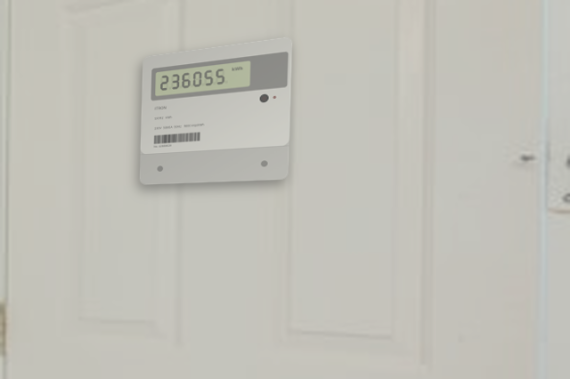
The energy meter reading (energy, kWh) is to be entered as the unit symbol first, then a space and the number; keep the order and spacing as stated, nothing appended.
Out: kWh 236055
